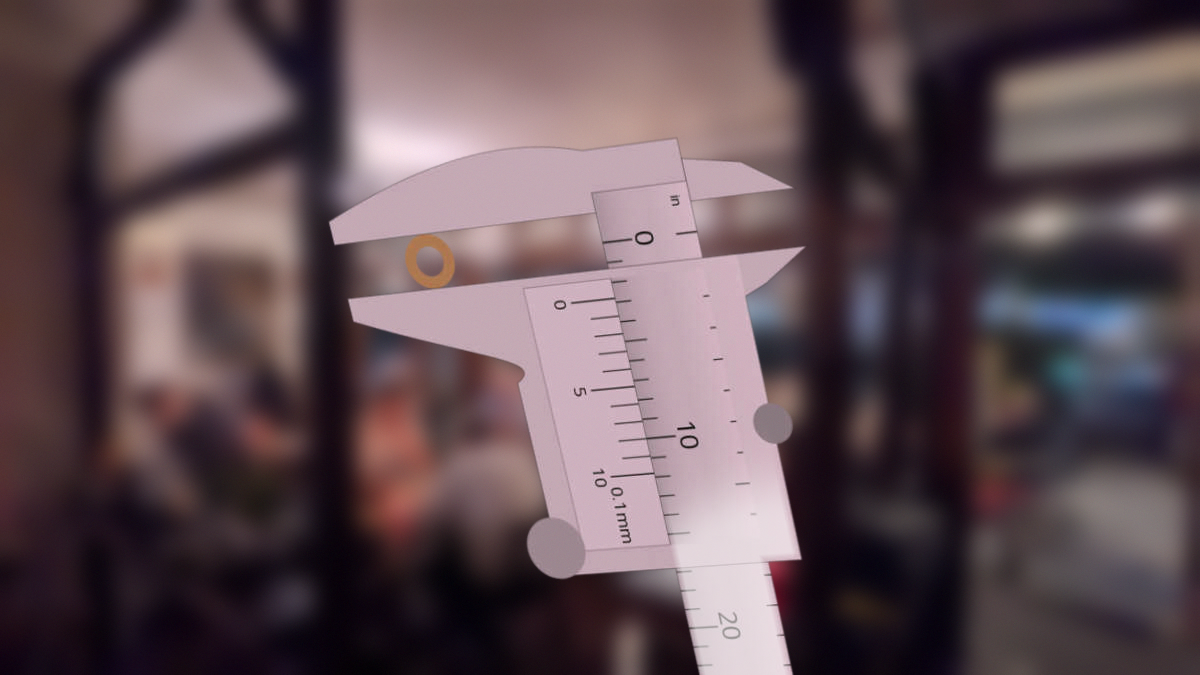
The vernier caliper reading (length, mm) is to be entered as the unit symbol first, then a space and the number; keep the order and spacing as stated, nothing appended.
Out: mm 2.8
